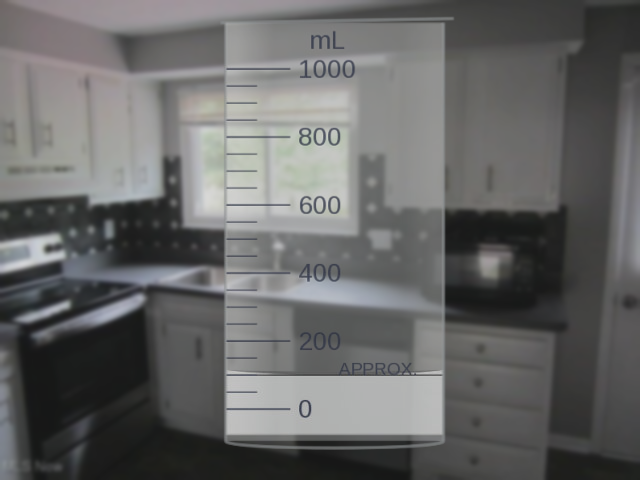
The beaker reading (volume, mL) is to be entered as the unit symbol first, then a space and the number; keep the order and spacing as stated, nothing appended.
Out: mL 100
